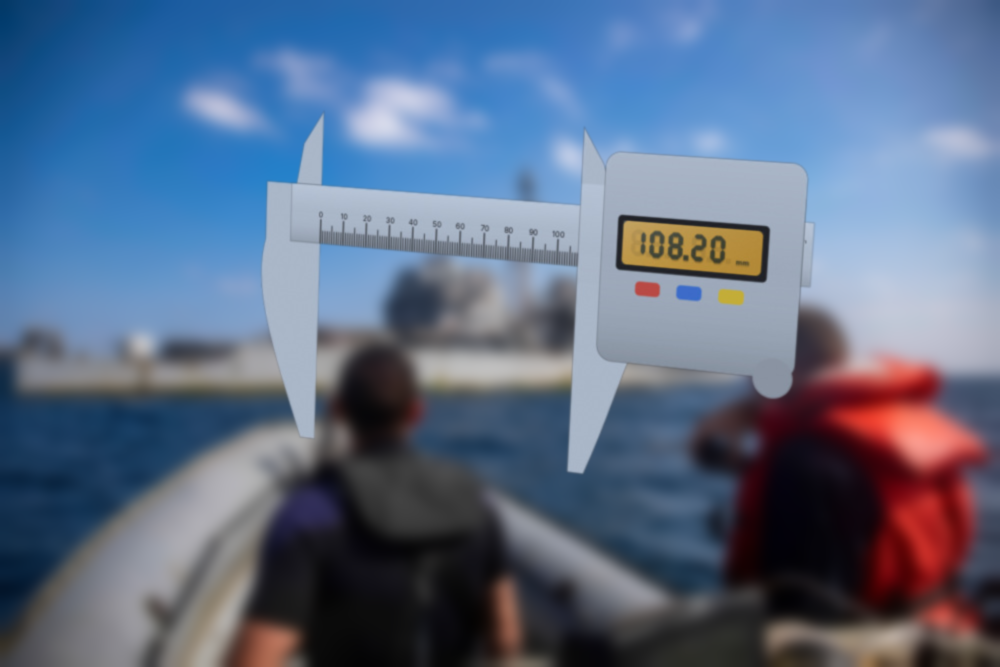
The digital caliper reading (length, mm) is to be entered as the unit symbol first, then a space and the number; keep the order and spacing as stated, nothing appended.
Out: mm 108.20
